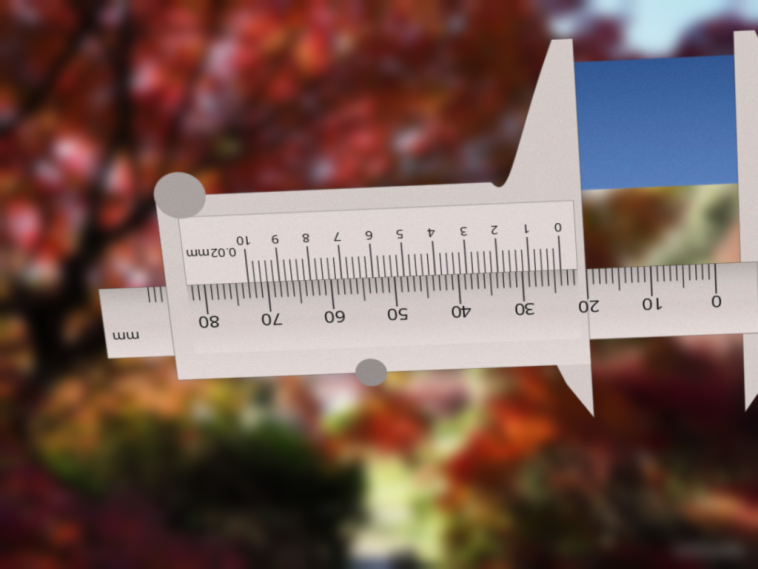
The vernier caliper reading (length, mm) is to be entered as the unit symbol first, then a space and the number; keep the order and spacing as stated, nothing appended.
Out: mm 24.0
